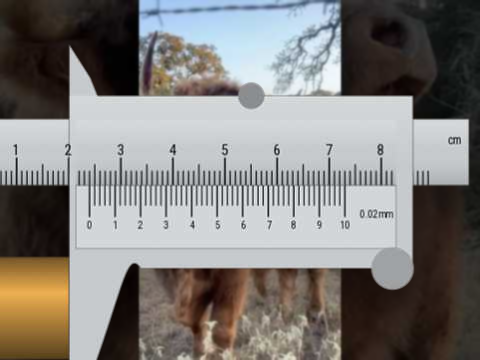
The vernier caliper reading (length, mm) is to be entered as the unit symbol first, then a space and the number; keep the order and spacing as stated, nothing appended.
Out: mm 24.0
